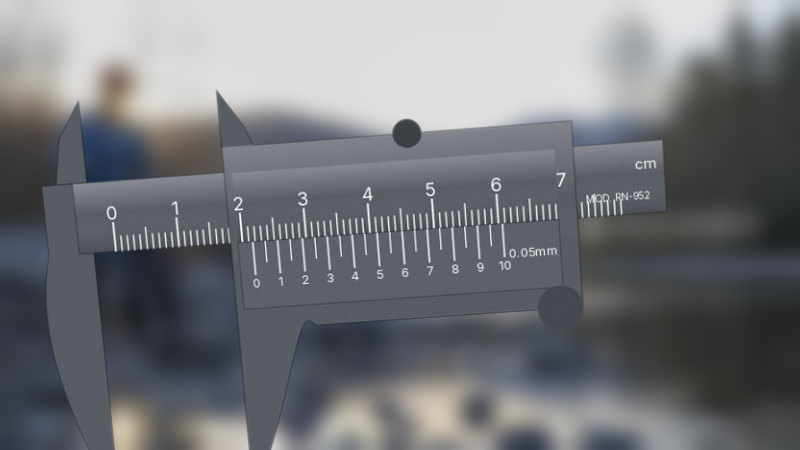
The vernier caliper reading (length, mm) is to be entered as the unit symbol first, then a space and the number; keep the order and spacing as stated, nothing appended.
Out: mm 21.6
